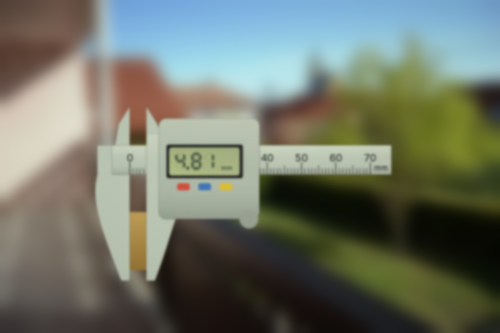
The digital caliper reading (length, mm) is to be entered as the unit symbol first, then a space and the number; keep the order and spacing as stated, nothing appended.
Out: mm 4.81
